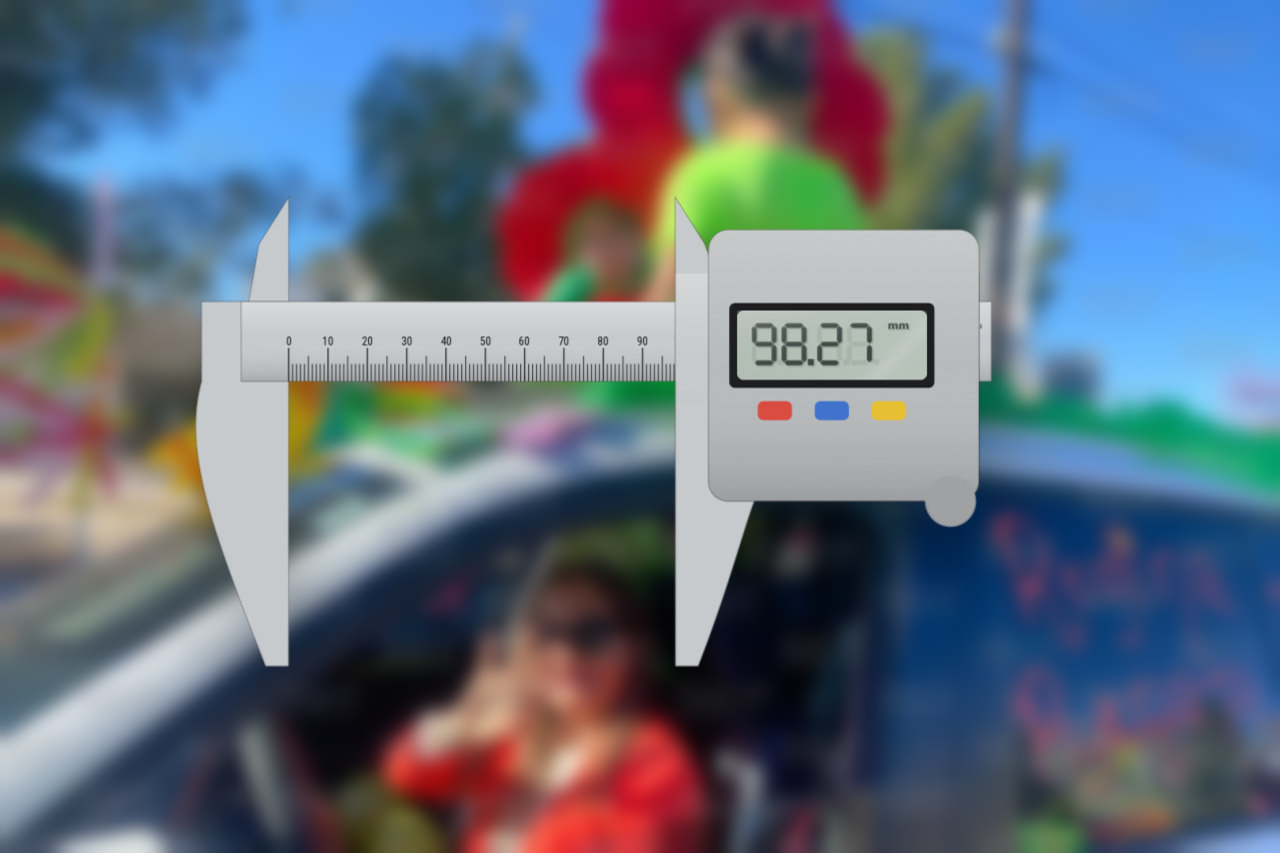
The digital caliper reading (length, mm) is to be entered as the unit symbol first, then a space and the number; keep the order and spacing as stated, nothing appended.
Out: mm 98.27
